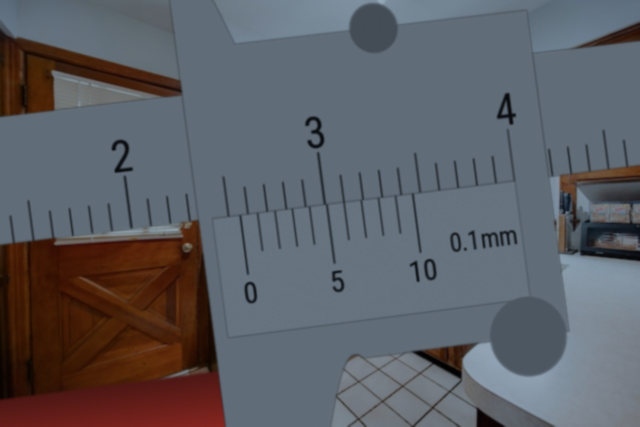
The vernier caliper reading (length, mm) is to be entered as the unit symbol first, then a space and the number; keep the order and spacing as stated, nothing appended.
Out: mm 25.6
